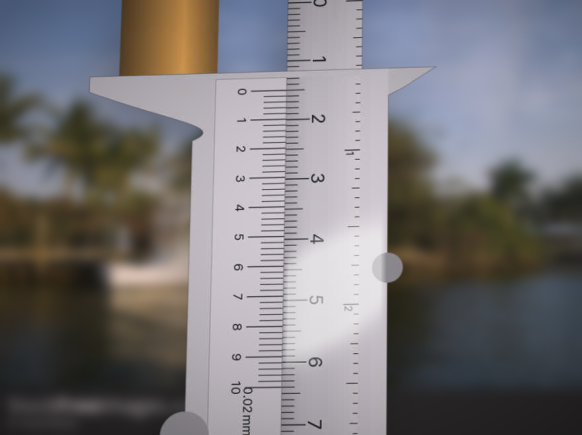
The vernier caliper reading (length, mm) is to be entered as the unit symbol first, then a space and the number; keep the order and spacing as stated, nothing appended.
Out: mm 15.0
